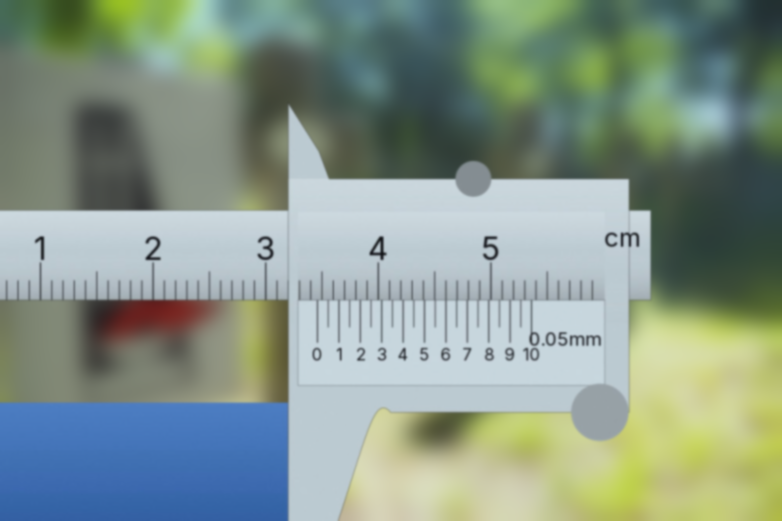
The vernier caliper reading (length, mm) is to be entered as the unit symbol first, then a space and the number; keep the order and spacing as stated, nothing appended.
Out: mm 34.6
